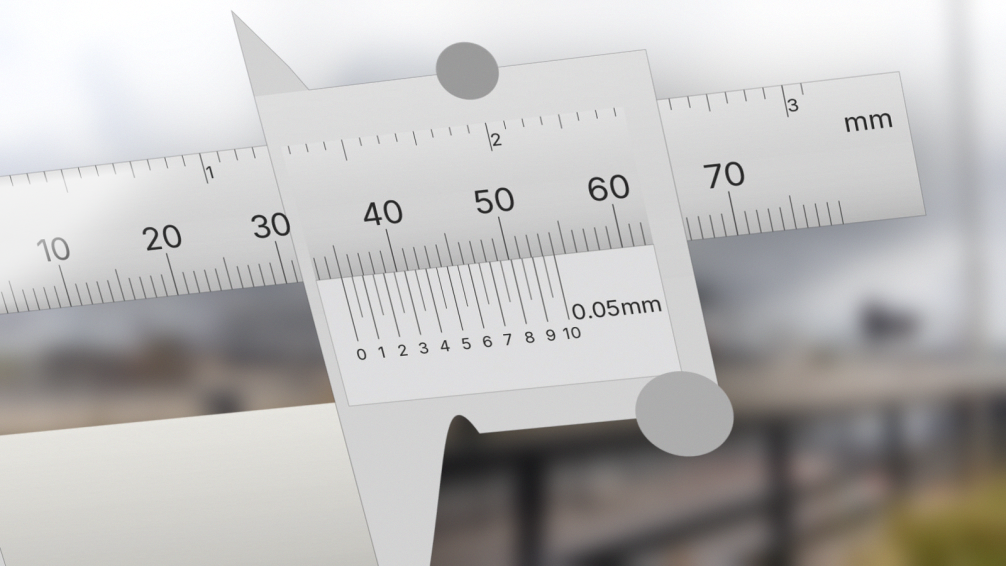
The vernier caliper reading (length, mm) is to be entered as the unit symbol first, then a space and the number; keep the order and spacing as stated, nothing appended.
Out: mm 35.0
